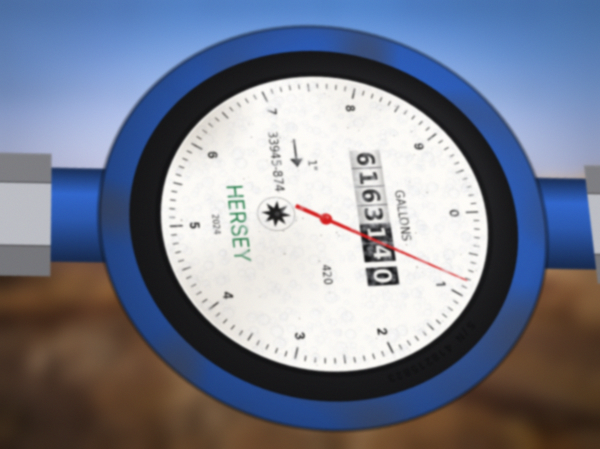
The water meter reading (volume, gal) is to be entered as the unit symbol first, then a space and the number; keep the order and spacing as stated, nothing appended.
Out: gal 6163140.8
